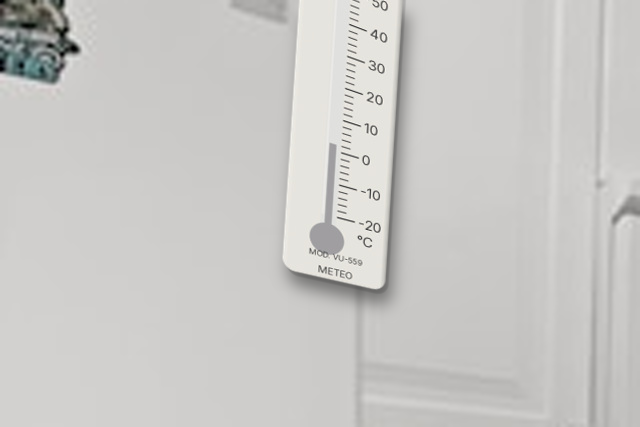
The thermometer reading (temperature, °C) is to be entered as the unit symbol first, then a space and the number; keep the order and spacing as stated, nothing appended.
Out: °C 2
